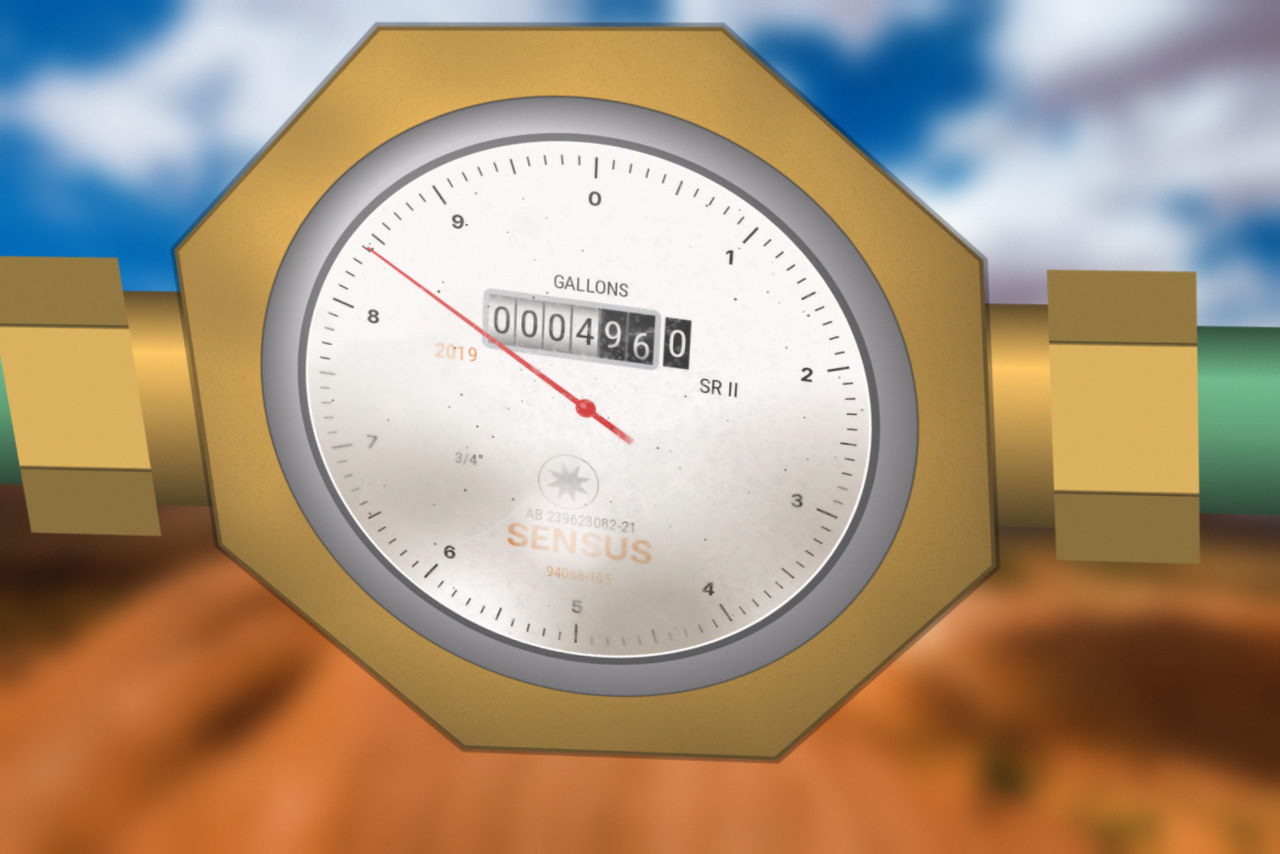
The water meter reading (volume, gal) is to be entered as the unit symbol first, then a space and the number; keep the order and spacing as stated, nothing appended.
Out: gal 4958.4
